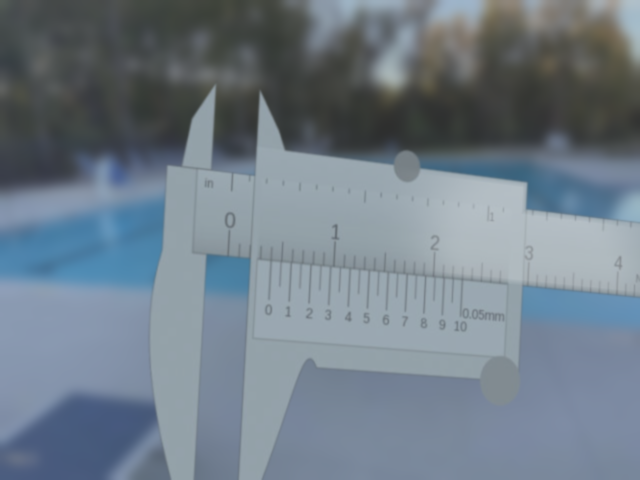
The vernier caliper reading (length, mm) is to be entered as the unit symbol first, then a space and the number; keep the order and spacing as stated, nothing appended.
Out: mm 4.0
